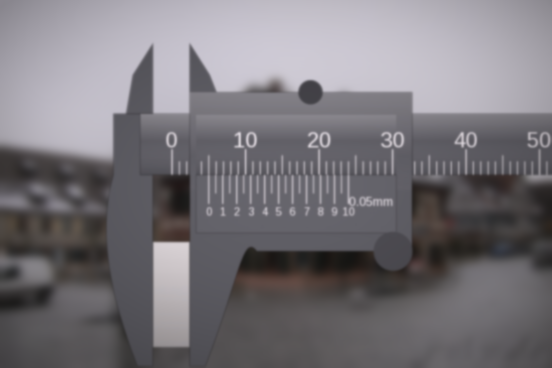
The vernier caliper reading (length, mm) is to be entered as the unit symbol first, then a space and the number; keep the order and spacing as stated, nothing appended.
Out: mm 5.0
